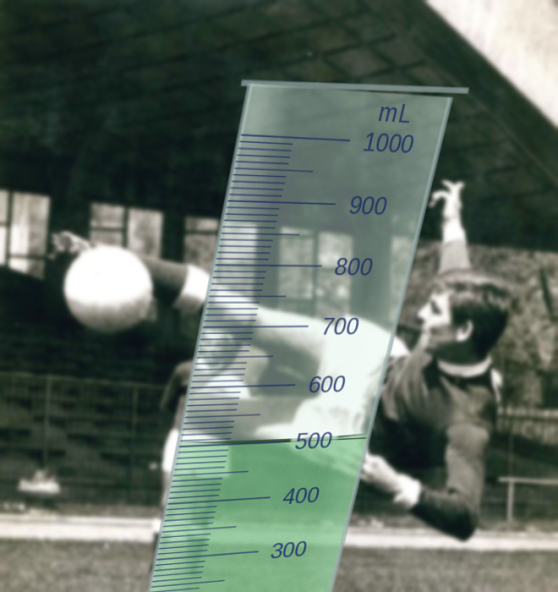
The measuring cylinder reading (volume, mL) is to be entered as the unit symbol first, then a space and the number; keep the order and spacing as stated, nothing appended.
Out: mL 500
